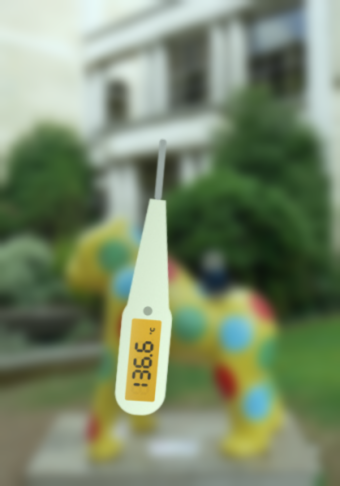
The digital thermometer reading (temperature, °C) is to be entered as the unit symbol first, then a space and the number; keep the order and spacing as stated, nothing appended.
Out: °C 136.6
